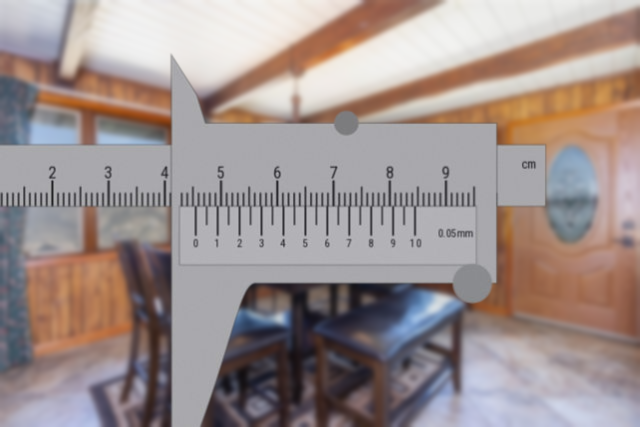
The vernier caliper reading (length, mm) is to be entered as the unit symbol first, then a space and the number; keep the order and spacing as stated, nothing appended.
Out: mm 45.5
